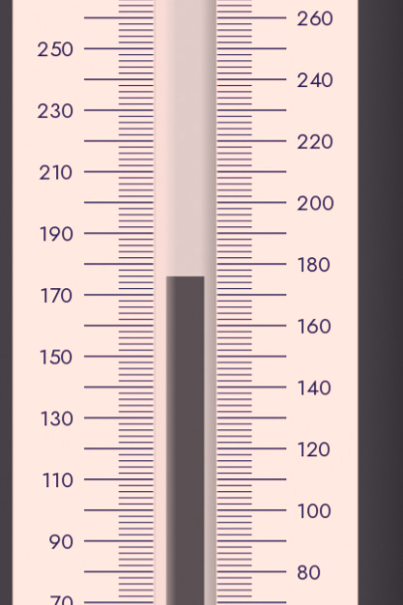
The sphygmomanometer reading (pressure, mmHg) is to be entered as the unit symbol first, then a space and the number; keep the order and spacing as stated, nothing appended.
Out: mmHg 176
